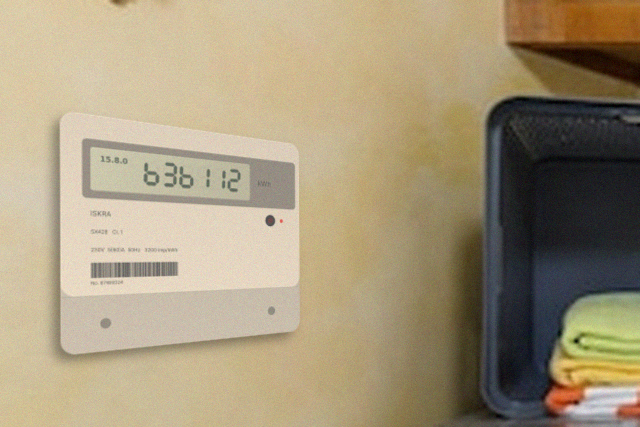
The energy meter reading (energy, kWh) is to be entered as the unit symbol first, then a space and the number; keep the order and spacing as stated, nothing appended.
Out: kWh 636112
